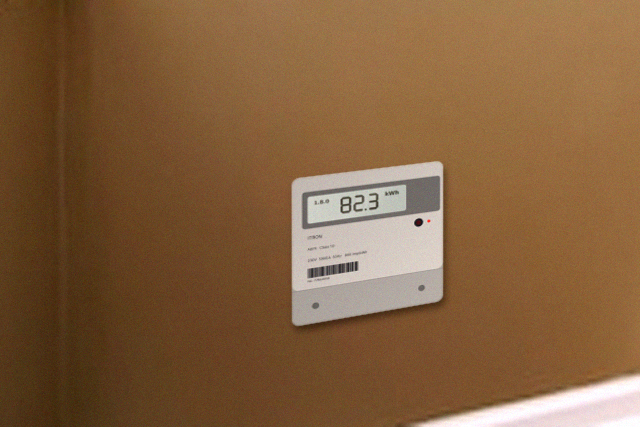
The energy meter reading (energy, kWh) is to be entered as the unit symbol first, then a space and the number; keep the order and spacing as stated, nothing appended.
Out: kWh 82.3
